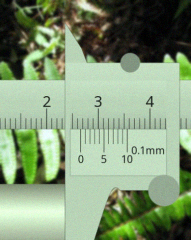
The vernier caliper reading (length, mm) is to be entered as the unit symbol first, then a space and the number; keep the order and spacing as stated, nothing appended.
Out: mm 26.6
